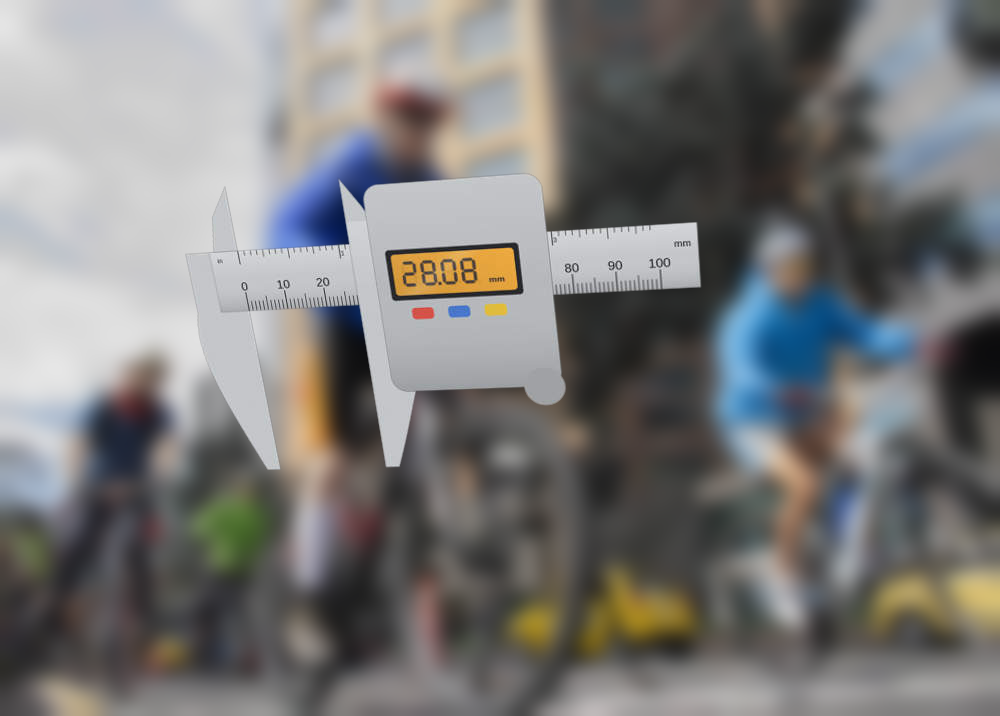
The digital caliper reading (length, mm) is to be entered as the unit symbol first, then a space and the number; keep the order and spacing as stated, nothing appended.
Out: mm 28.08
